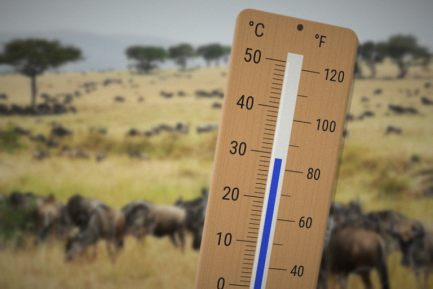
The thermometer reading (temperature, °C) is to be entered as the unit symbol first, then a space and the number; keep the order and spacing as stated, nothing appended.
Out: °C 29
